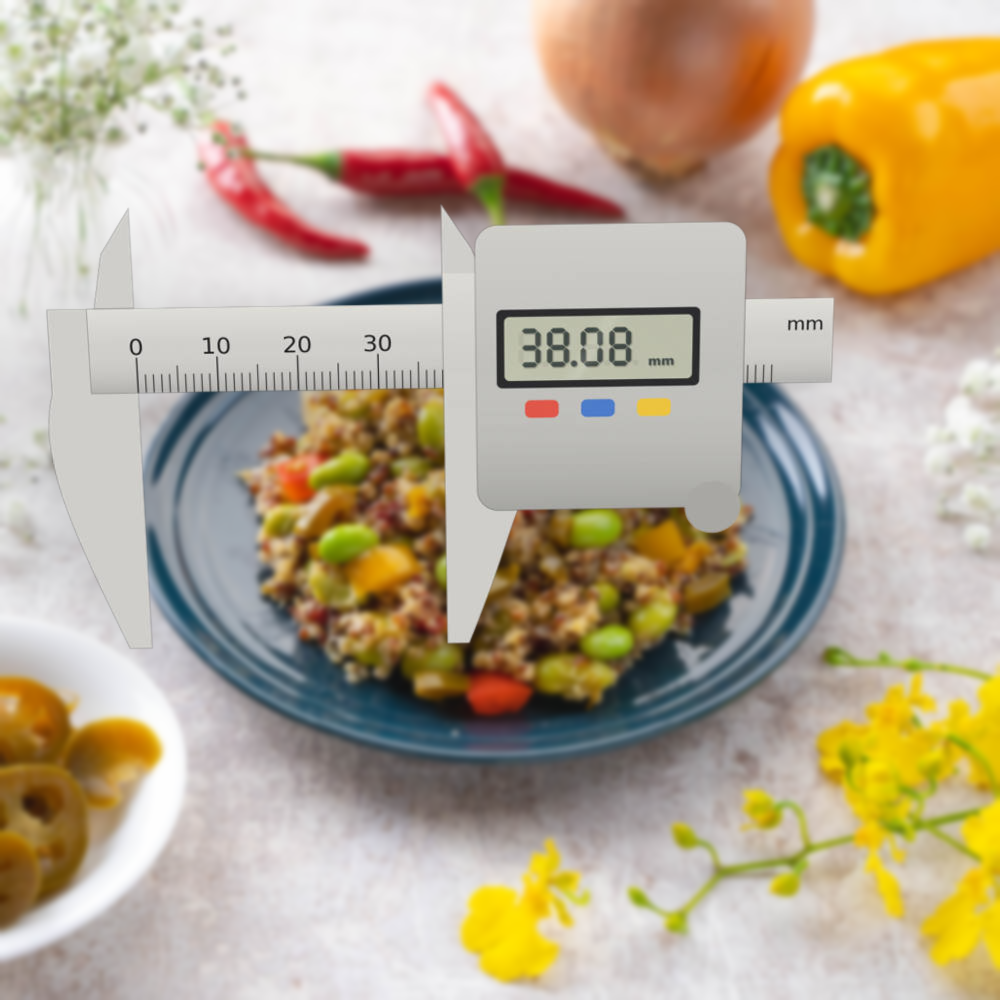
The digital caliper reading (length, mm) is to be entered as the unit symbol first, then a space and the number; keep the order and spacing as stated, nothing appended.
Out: mm 38.08
